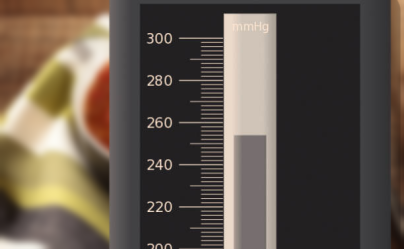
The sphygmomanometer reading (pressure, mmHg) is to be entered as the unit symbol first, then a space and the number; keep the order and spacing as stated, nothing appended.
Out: mmHg 254
